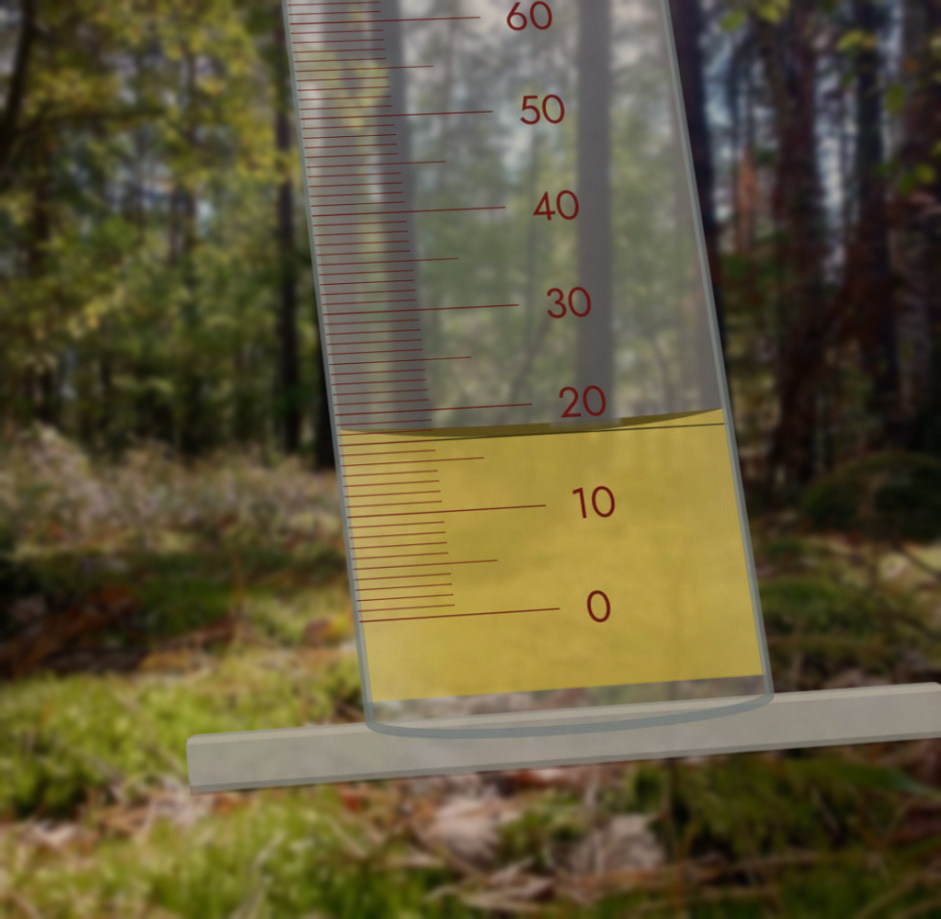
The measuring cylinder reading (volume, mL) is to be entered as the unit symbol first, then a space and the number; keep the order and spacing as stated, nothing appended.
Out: mL 17
